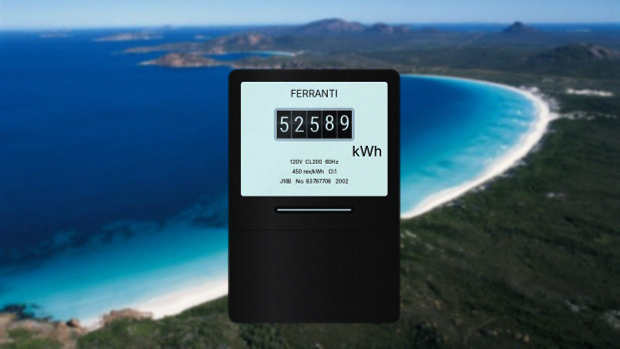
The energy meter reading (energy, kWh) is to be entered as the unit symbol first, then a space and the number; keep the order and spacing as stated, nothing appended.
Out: kWh 52589
